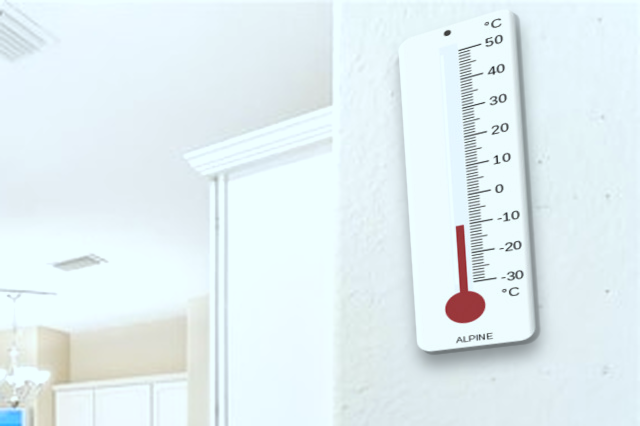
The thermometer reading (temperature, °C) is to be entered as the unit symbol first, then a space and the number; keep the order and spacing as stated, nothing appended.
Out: °C -10
